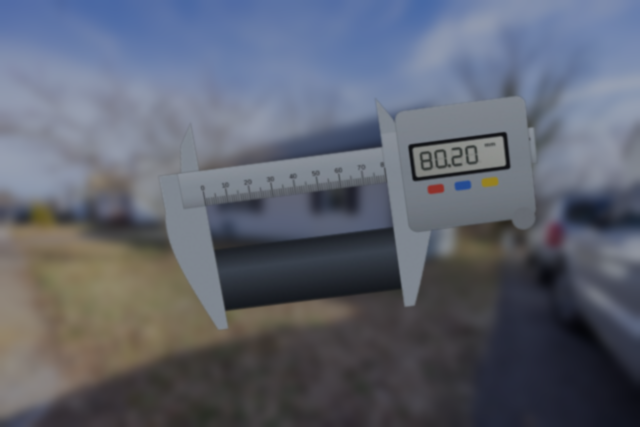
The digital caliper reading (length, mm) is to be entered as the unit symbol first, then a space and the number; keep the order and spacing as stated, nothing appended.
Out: mm 80.20
